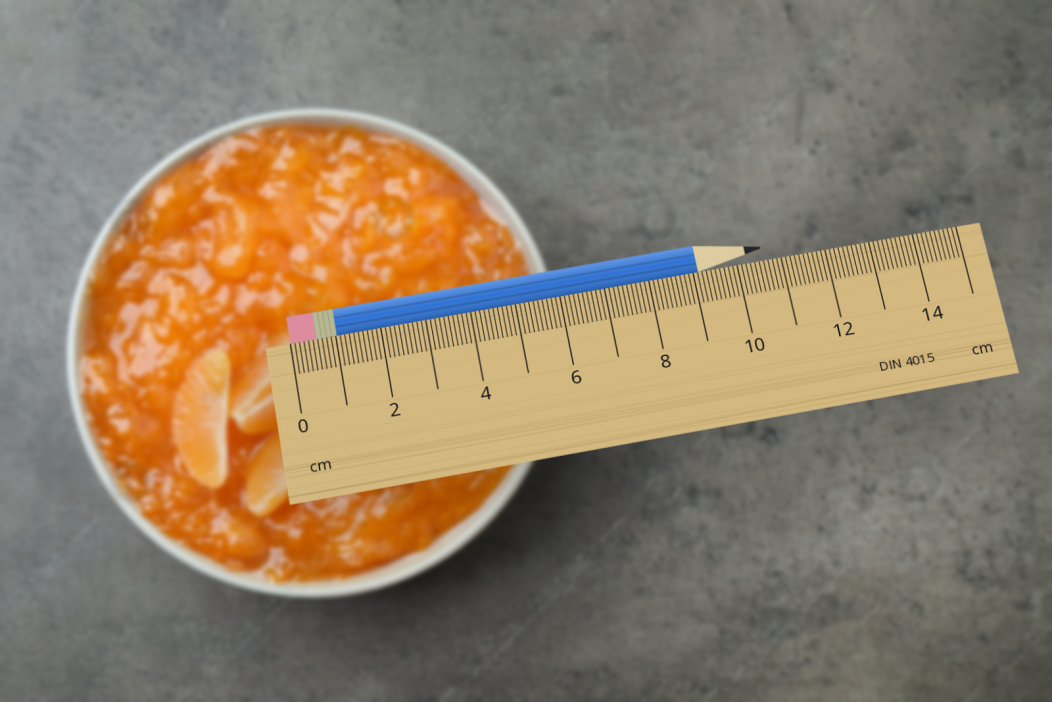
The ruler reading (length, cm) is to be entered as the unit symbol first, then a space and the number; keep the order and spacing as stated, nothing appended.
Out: cm 10.6
